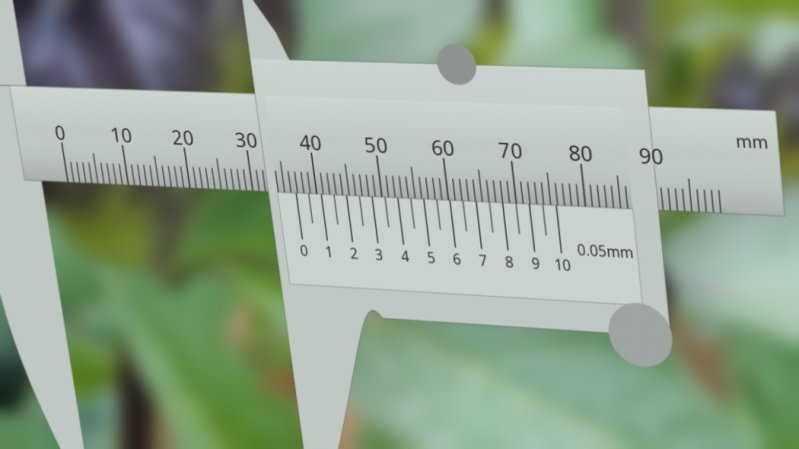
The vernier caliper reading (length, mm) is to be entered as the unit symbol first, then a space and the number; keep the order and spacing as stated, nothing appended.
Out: mm 36.8
